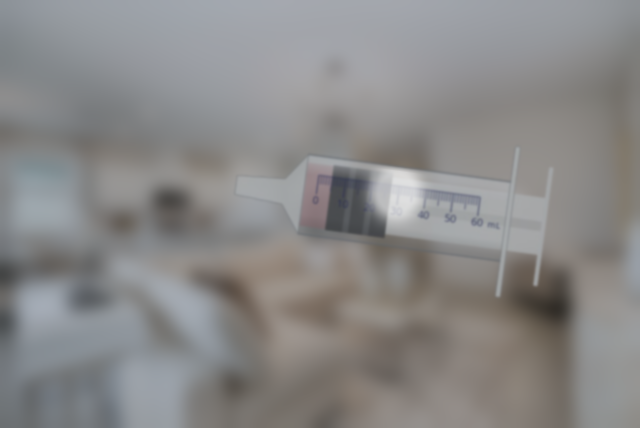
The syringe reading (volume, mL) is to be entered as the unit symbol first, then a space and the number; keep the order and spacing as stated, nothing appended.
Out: mL 5
